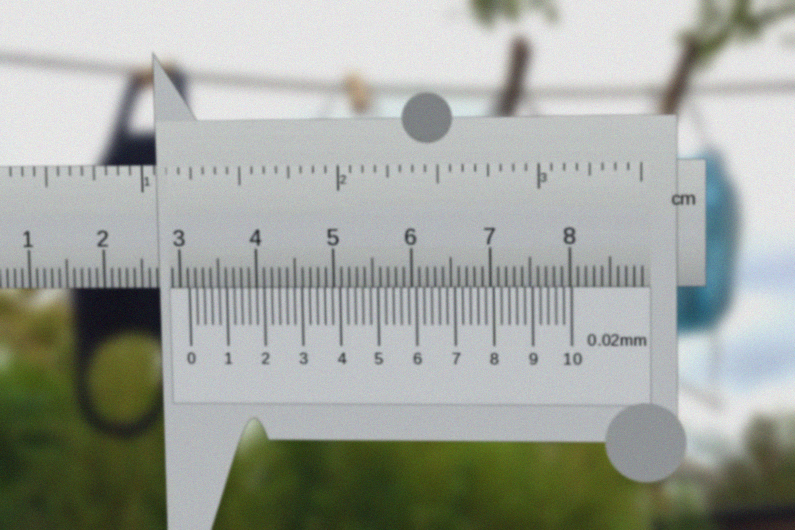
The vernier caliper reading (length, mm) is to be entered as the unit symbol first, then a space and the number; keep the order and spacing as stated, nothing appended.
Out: mm 31.2
